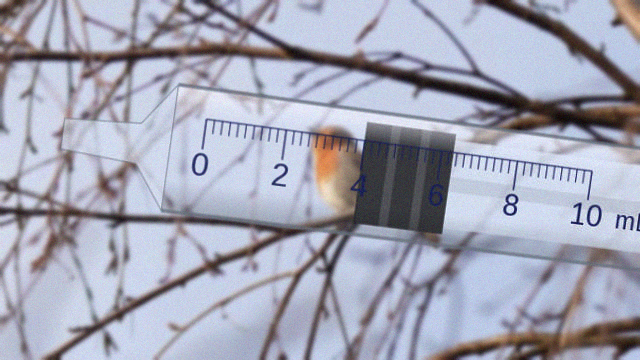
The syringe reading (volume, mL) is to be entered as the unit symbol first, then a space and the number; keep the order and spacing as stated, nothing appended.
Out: mL 4
